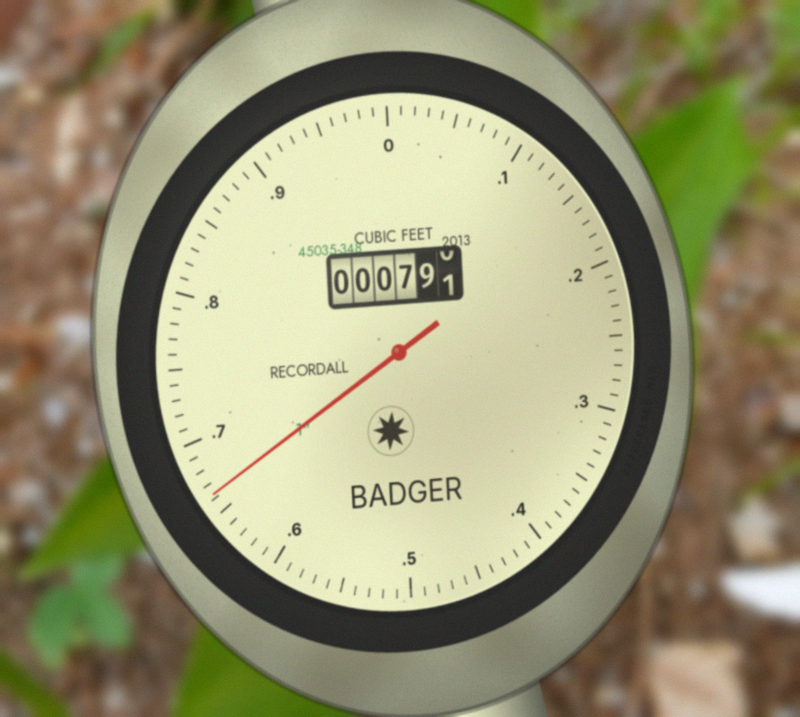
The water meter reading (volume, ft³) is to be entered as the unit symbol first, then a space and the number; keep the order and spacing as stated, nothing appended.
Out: ft³ 790.66
